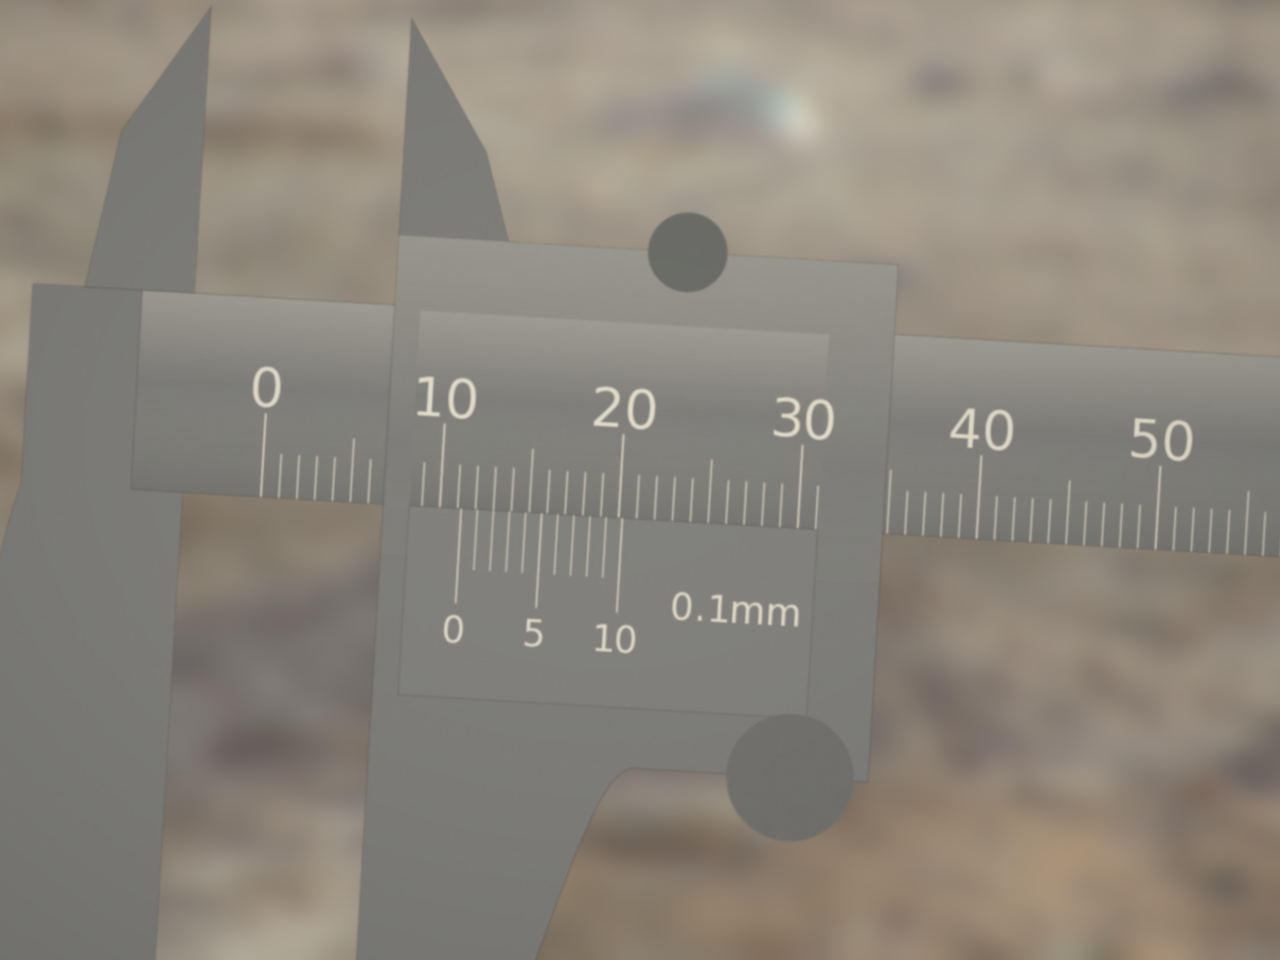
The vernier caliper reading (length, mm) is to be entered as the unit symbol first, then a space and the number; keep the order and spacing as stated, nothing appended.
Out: mm 11.2
